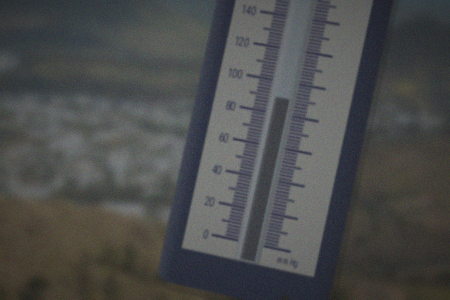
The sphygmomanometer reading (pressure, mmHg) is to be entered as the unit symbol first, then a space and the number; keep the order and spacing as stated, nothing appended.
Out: mmHg 90
